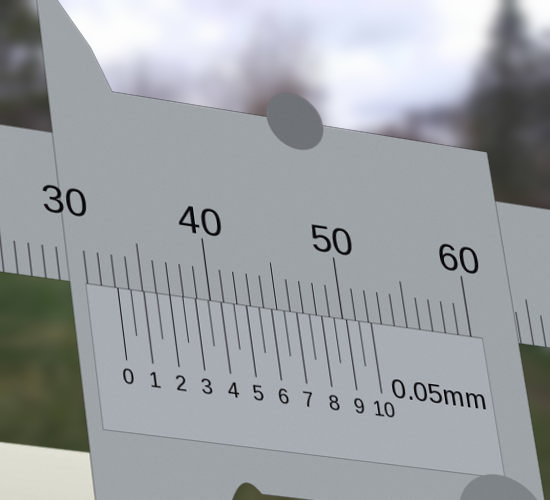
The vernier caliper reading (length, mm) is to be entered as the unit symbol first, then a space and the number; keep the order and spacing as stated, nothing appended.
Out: mm 33.2
